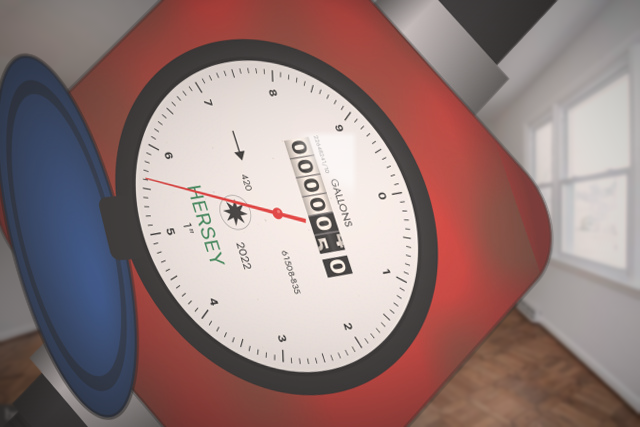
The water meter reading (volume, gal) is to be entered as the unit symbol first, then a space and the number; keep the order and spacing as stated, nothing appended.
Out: gal 45.6
